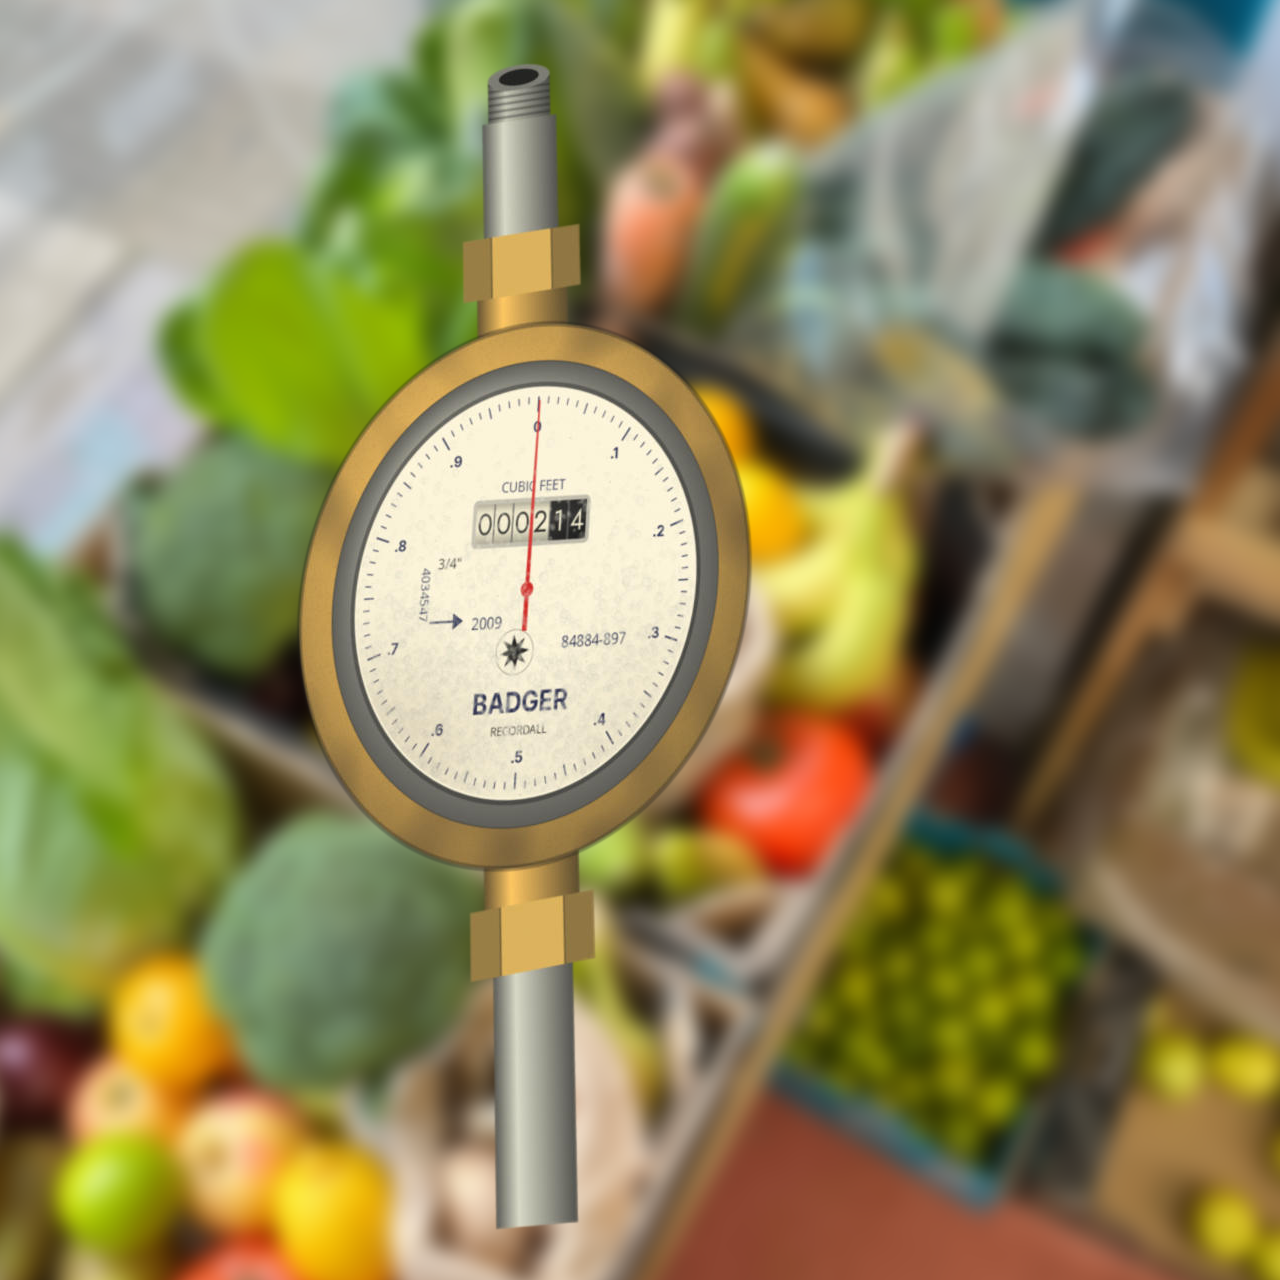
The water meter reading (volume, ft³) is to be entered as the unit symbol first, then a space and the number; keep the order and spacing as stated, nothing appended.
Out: ft³ 214.00
